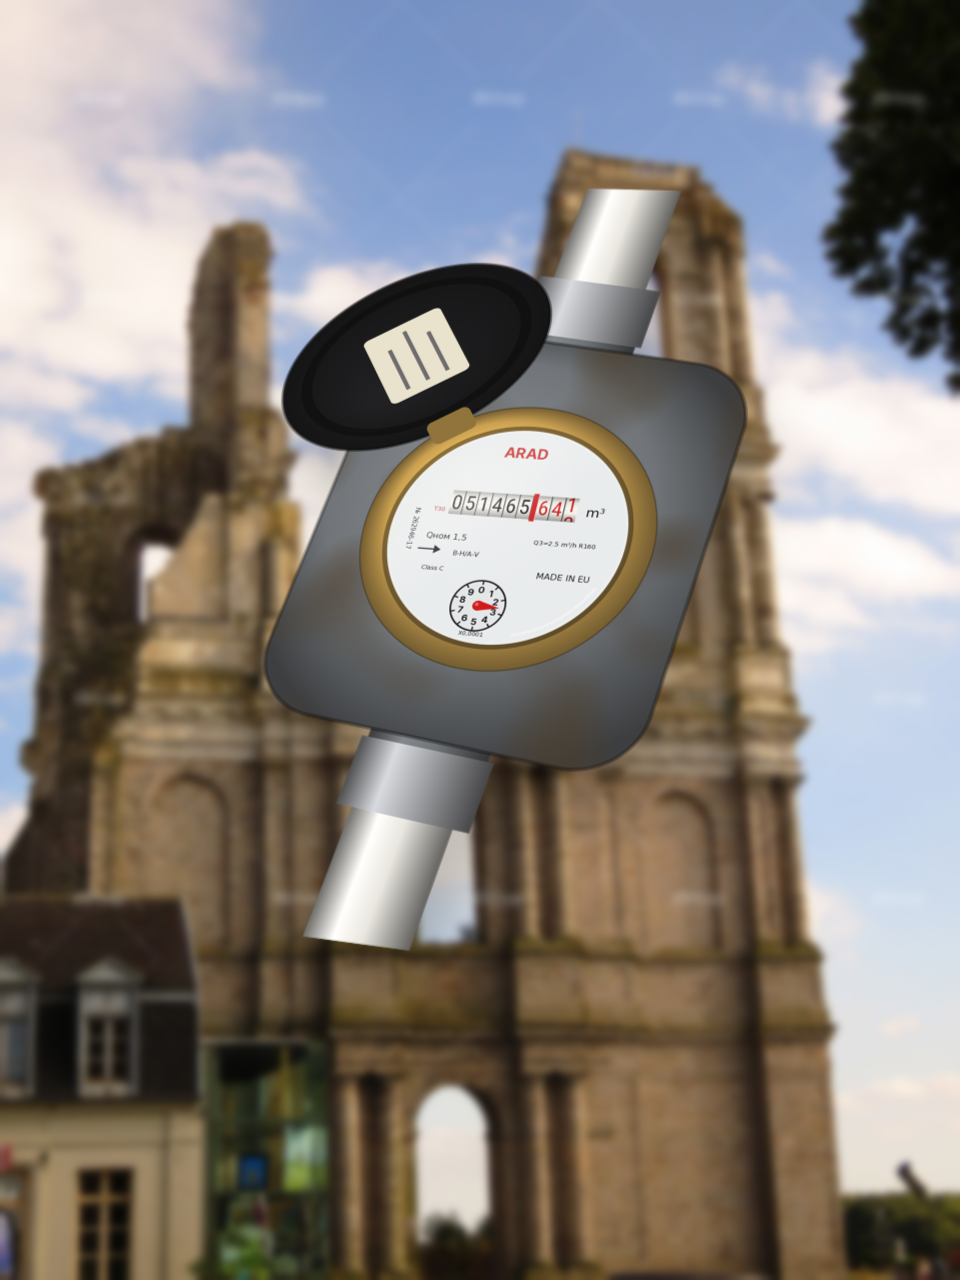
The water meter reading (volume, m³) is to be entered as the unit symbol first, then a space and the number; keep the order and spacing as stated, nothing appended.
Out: m³ 51465.6412
